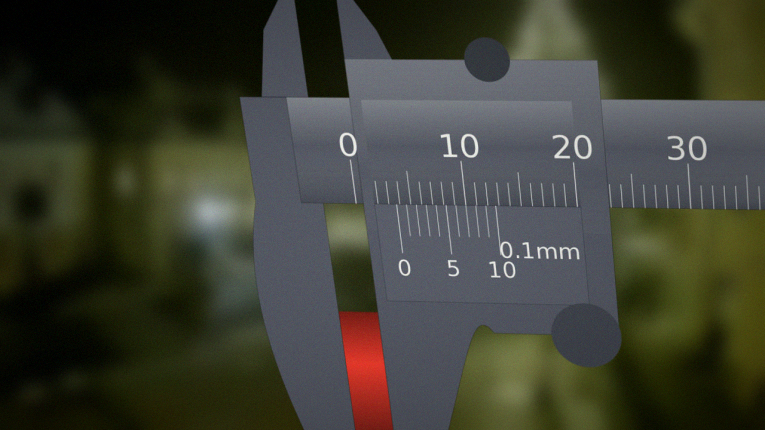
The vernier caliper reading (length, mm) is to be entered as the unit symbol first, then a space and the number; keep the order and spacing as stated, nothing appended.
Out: mm 3.7
